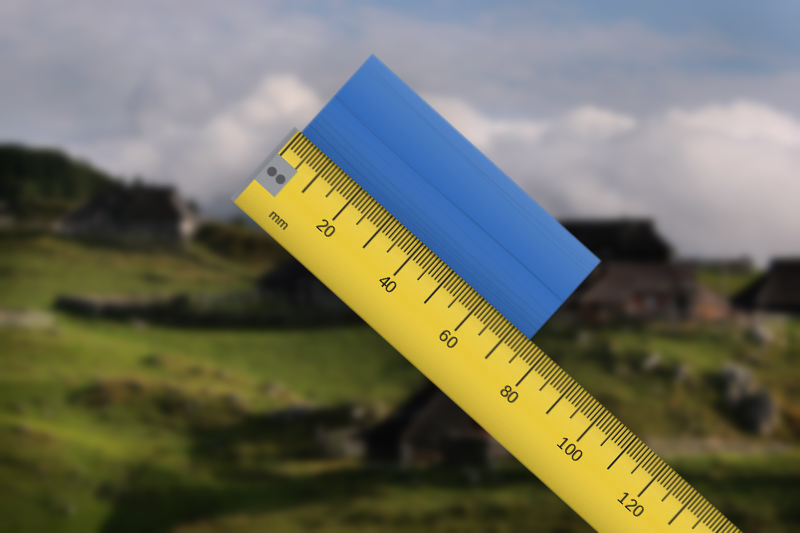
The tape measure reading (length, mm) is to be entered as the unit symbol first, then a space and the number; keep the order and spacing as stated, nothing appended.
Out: mm 75
